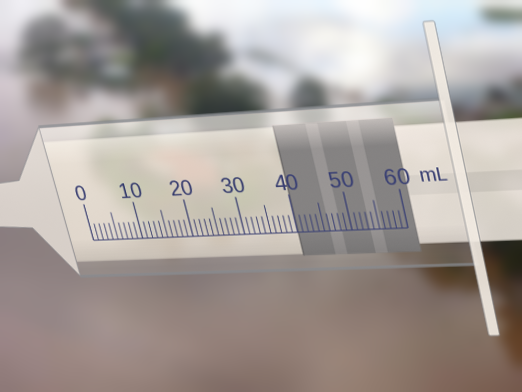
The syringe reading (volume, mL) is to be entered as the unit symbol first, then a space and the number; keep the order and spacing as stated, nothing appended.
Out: mL 40
